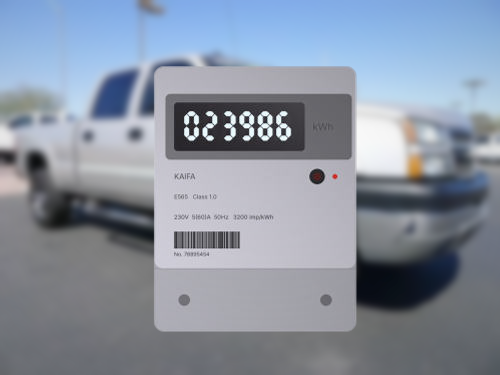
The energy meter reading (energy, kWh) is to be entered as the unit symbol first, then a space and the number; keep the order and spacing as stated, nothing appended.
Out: kWh 23986
